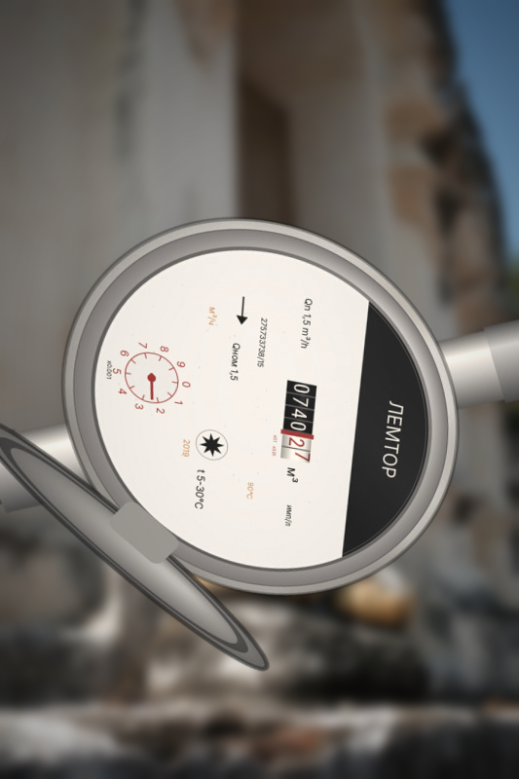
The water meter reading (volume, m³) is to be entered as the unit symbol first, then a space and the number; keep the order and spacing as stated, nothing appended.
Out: m³ 740.272
